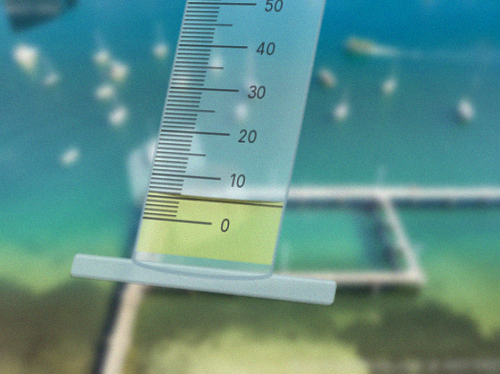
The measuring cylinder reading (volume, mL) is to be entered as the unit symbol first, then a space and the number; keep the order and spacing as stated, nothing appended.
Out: mL 5
